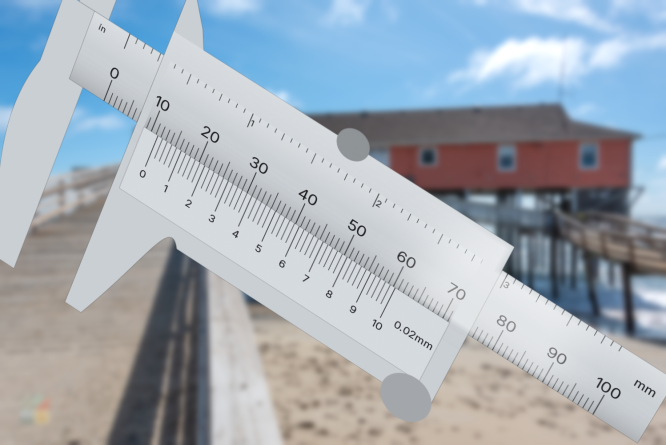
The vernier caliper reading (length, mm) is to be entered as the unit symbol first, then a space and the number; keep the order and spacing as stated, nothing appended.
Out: mm 11.4
